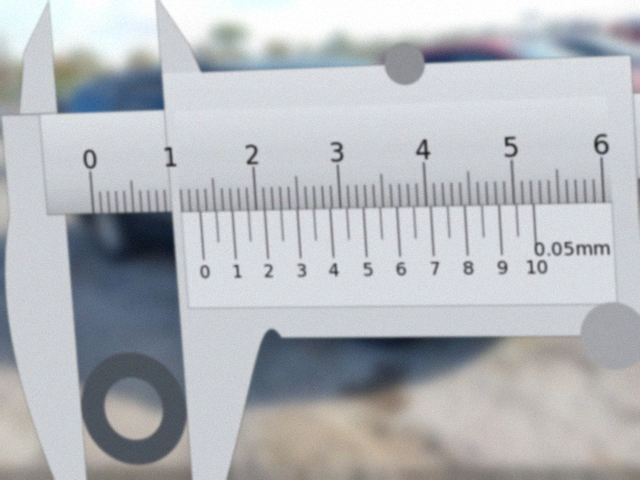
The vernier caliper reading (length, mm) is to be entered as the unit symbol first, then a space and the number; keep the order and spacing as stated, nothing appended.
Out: mm 13.2
